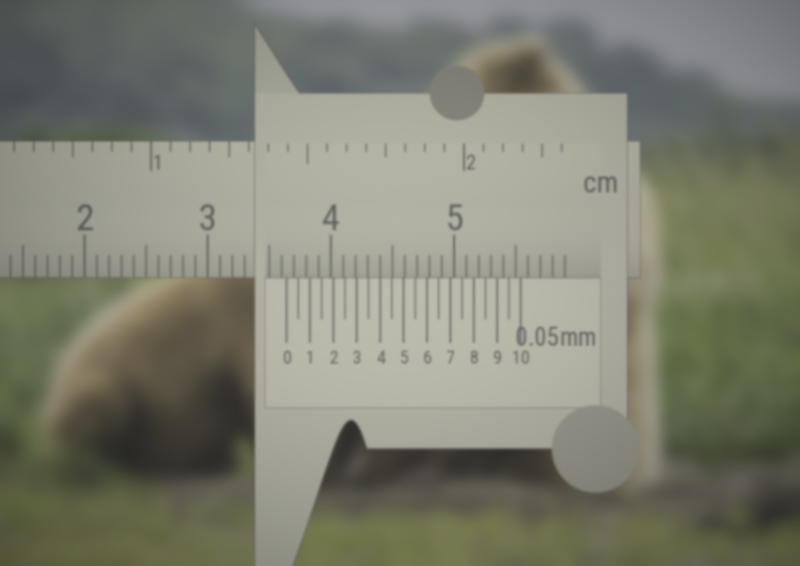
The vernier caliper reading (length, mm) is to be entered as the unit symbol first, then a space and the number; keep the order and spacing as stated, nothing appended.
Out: mm 36.4
